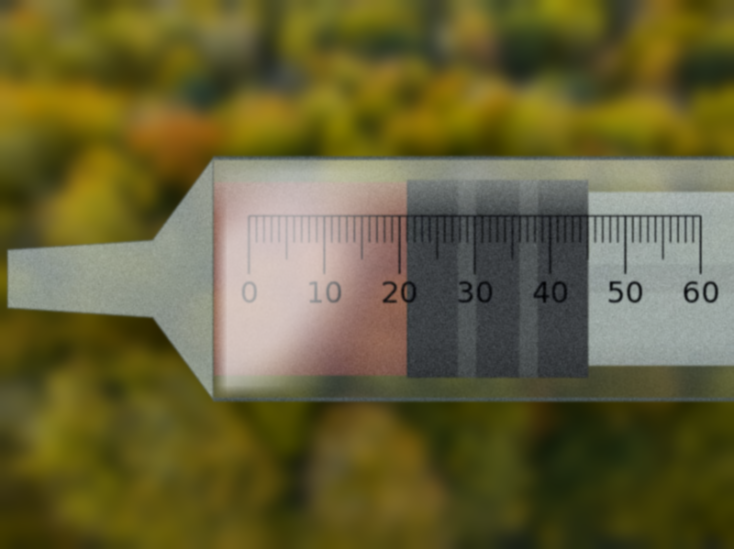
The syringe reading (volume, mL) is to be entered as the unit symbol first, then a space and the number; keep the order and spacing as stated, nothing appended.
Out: mL 21
